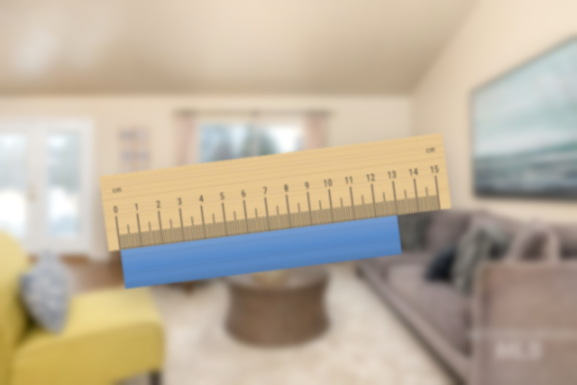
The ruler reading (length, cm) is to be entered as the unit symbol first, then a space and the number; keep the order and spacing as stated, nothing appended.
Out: cm 13
